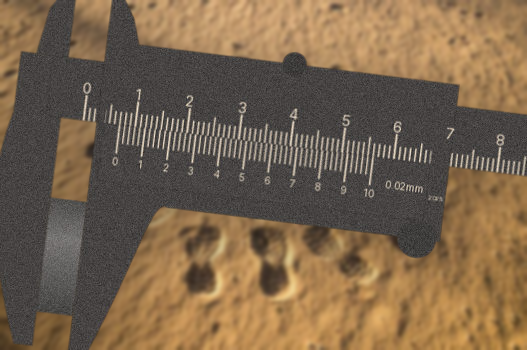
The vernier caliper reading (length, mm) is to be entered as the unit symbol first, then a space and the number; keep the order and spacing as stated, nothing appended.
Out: mm 7.0
